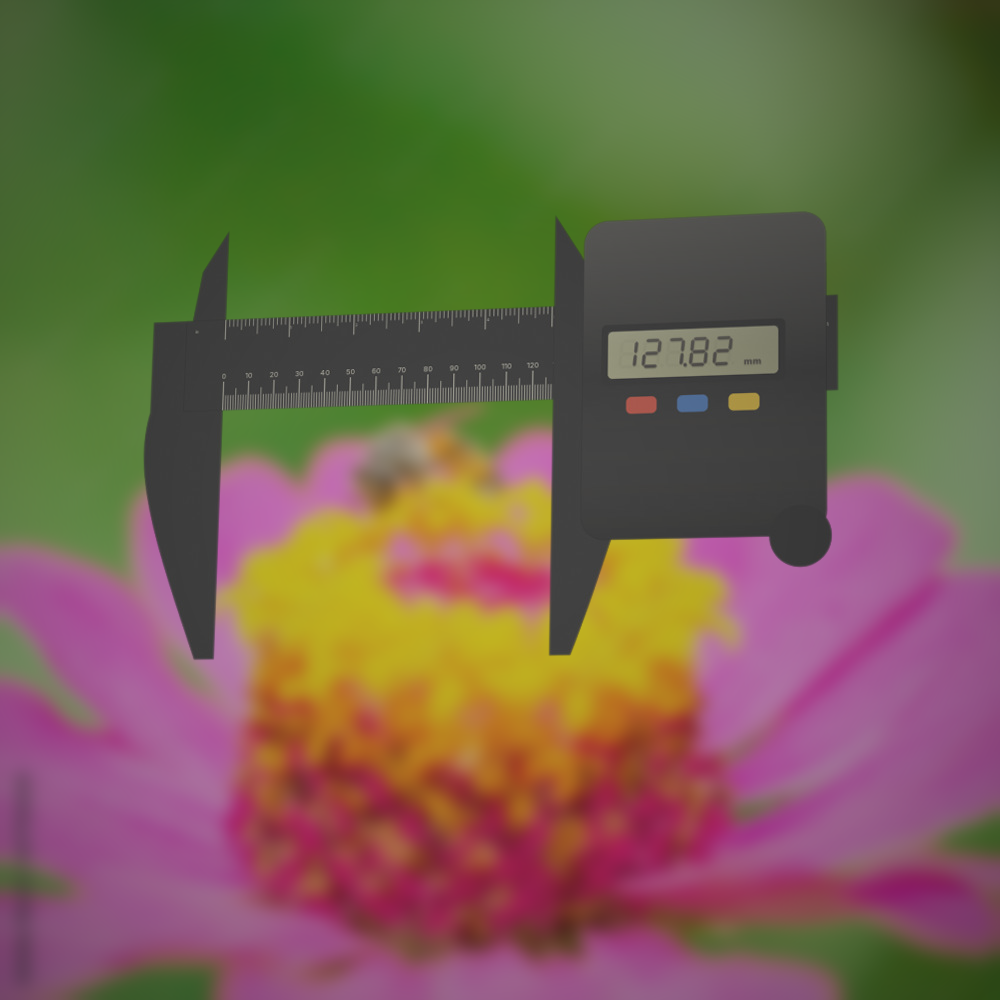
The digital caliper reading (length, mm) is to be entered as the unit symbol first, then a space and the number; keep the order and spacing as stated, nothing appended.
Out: mm 127.82
